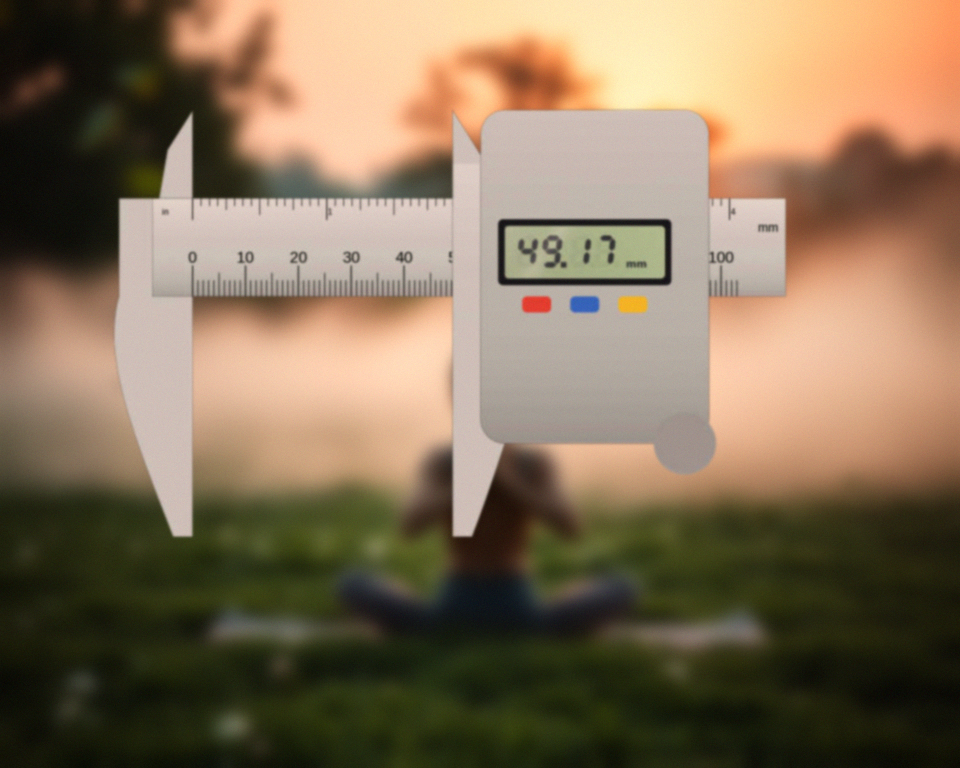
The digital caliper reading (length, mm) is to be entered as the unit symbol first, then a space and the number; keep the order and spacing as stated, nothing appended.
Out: mm 49.17
